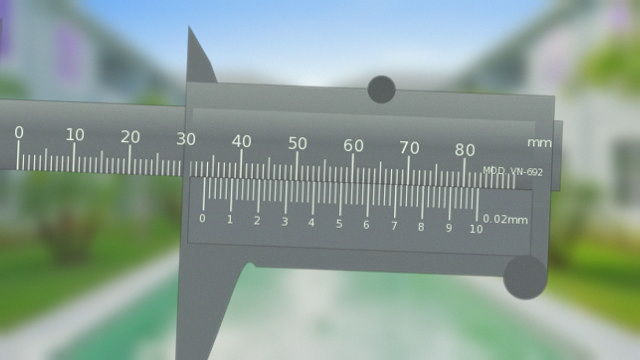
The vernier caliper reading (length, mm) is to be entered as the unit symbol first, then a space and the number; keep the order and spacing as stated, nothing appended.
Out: mm 33.6
